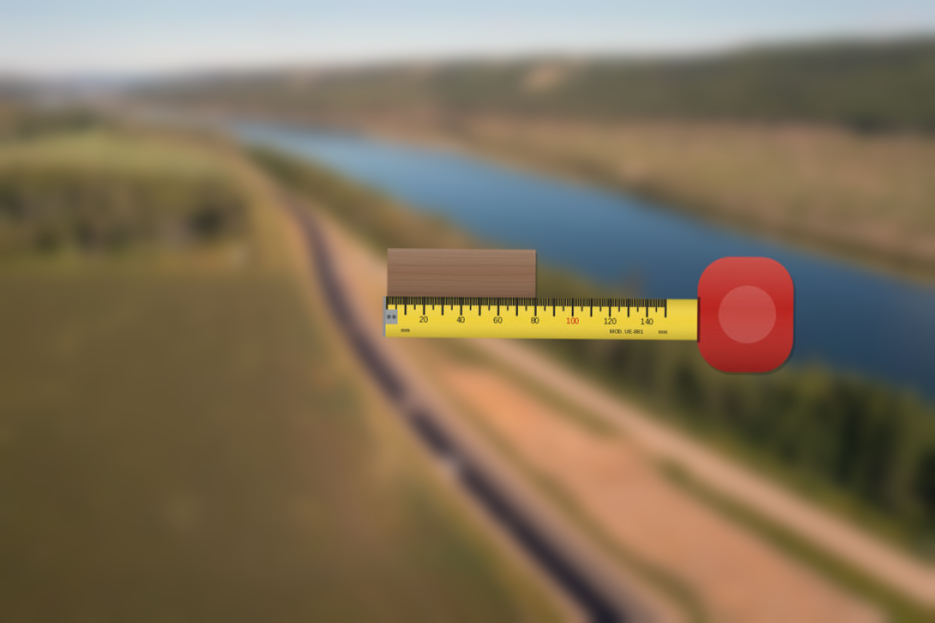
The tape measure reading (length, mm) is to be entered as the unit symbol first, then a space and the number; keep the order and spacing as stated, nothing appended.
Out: mm 80
